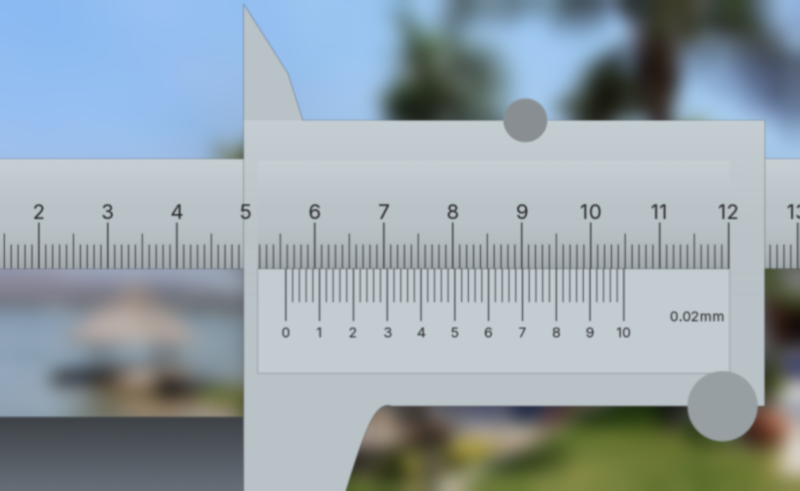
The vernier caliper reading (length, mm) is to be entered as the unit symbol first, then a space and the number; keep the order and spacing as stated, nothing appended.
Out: mm 55.8
